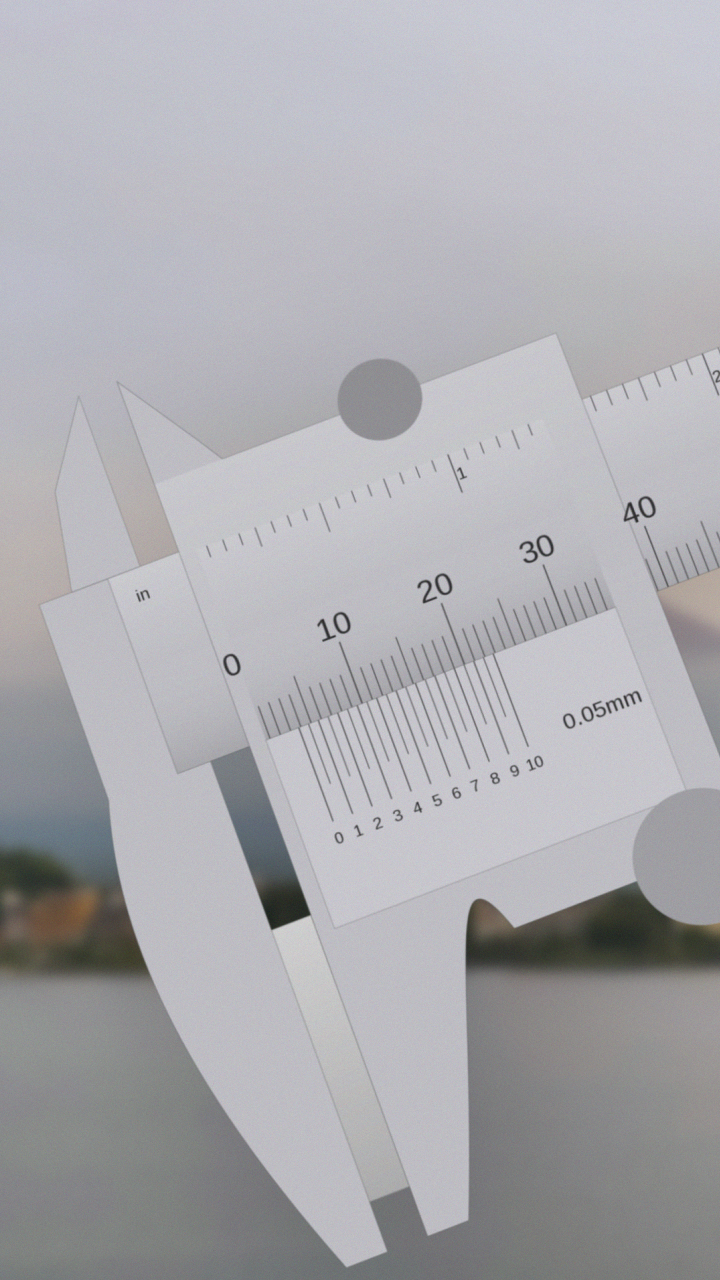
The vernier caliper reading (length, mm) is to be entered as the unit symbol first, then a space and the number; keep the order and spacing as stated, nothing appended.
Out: mm 3.8
